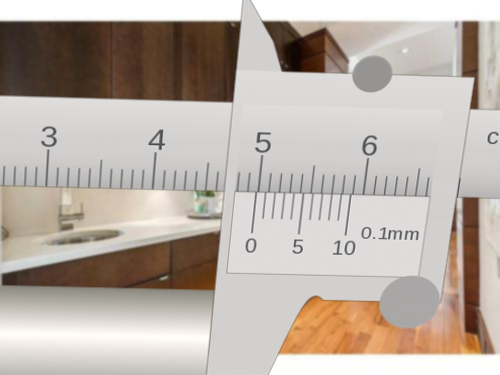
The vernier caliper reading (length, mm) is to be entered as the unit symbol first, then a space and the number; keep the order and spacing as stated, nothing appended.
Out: mm 49.8
